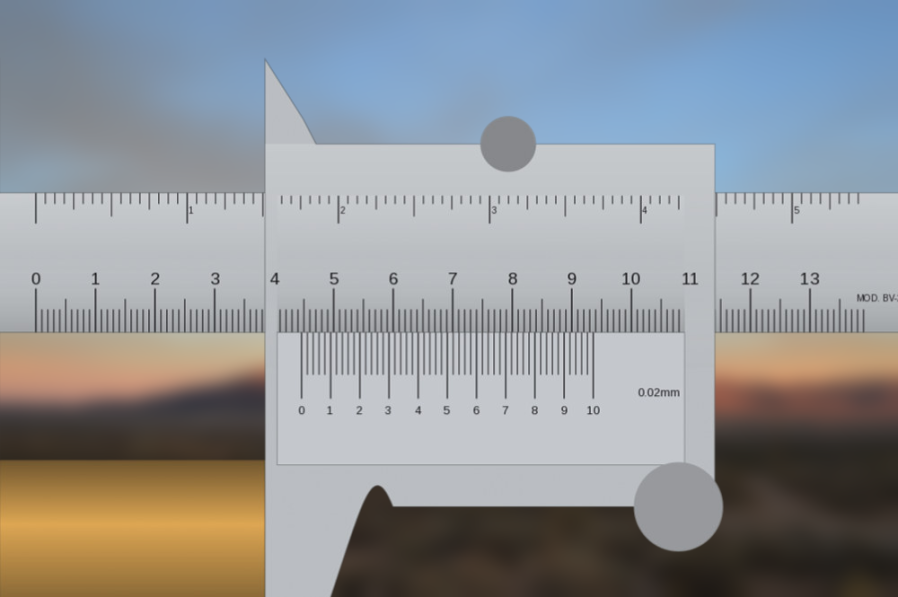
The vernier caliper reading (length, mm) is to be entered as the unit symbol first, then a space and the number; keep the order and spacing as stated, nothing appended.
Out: mm 44.6
